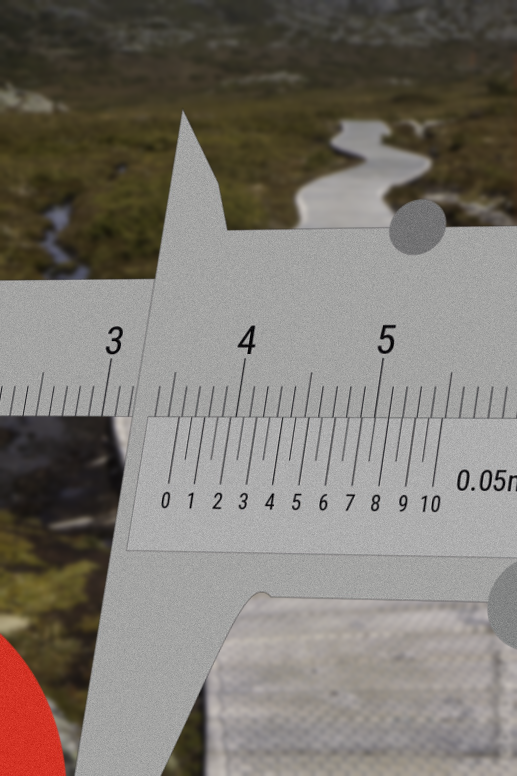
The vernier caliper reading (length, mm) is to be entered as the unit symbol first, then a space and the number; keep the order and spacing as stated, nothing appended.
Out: mm 35.8
